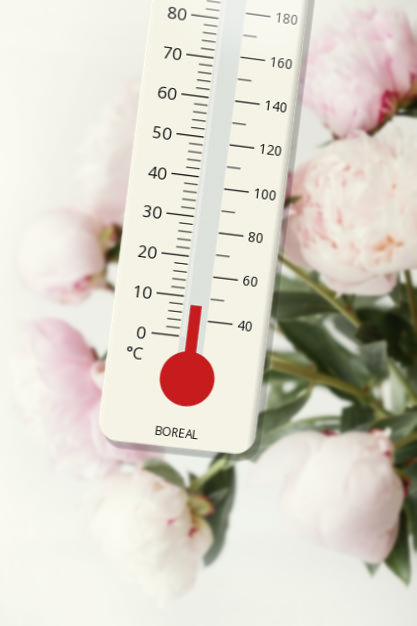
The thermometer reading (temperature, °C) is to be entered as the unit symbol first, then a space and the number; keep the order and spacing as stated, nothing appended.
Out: °C 8
